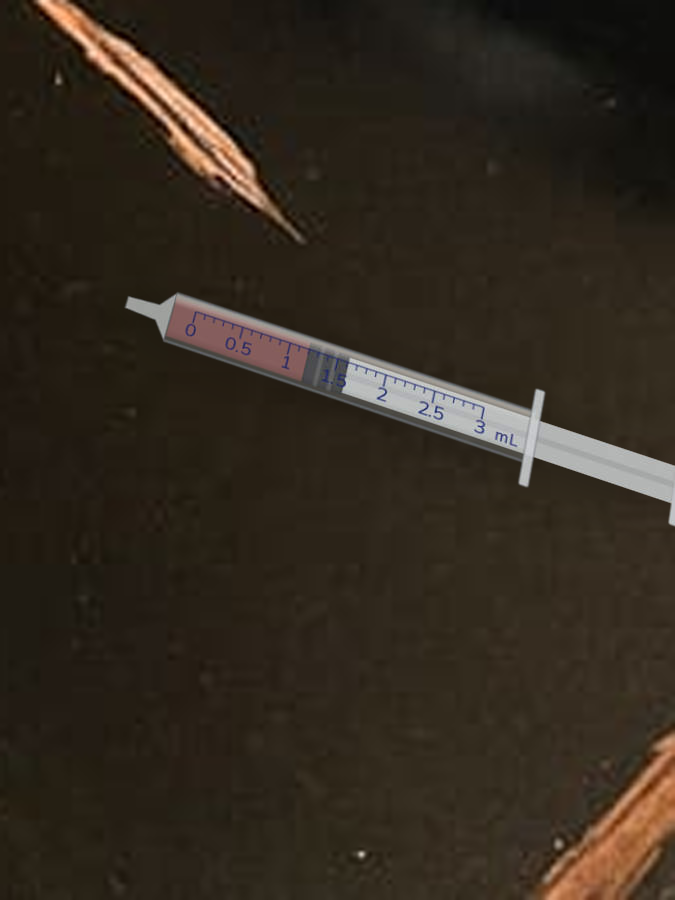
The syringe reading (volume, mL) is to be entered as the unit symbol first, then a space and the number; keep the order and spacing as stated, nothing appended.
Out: mL 1.2
